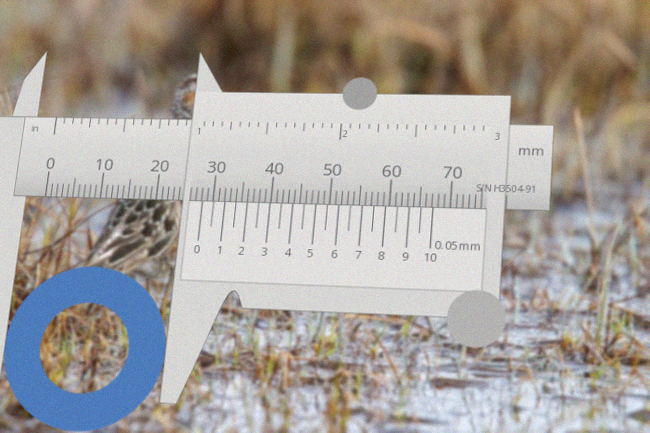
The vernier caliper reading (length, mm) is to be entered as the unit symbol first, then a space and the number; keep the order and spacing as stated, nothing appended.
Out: mm 28.2
